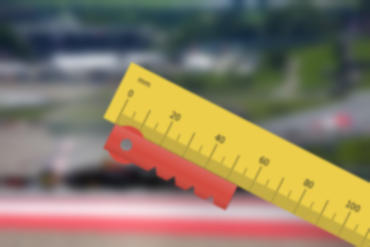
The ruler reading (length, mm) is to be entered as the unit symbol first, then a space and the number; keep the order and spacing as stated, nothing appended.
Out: mm 55
